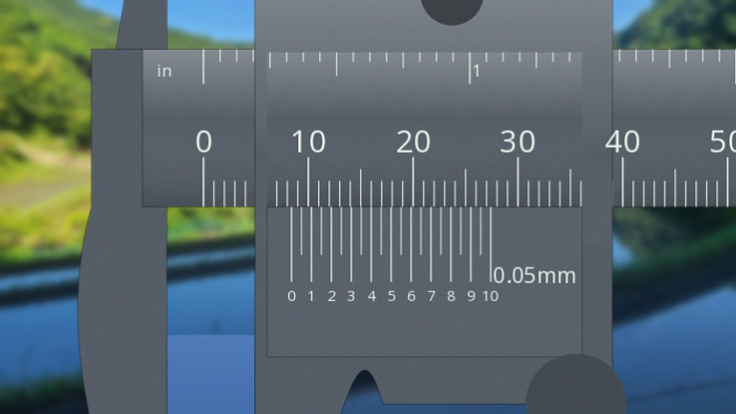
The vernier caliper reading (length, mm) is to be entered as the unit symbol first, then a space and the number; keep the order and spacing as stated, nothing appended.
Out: mm 8.4
